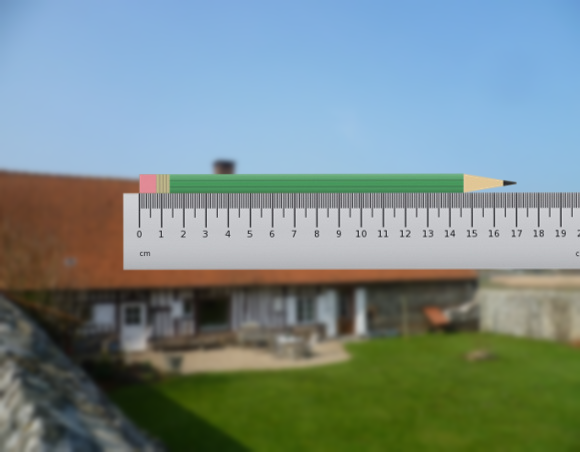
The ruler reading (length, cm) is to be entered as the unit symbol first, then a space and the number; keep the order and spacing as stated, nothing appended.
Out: cm 17
